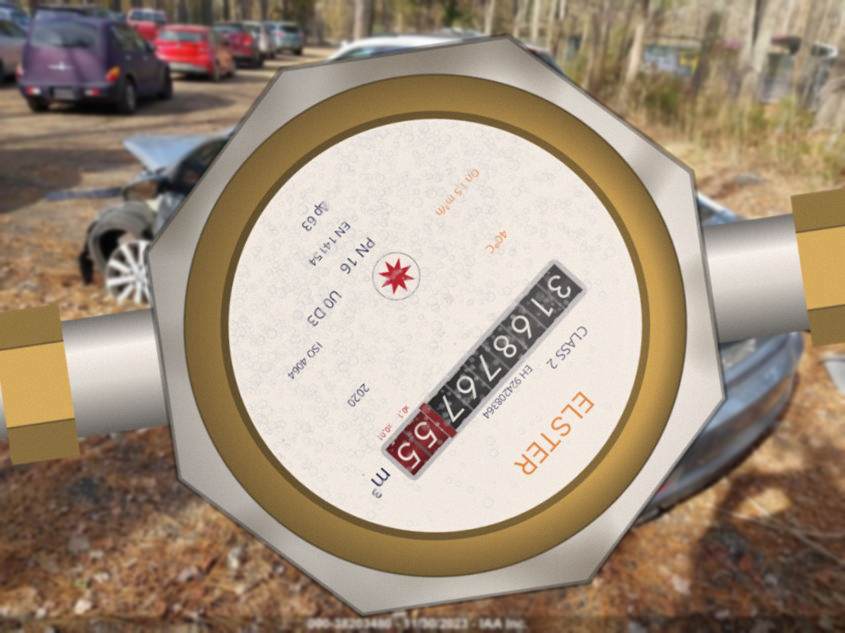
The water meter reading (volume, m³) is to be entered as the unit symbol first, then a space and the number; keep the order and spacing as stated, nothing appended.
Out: m³ 3168767.55
